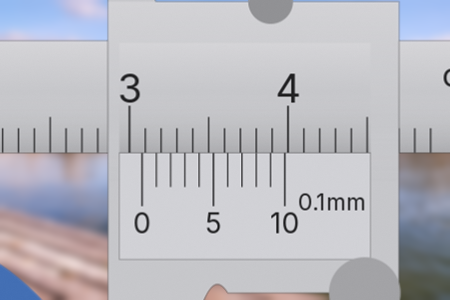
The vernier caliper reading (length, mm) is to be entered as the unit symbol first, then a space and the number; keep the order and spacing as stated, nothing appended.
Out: mm 30.8
